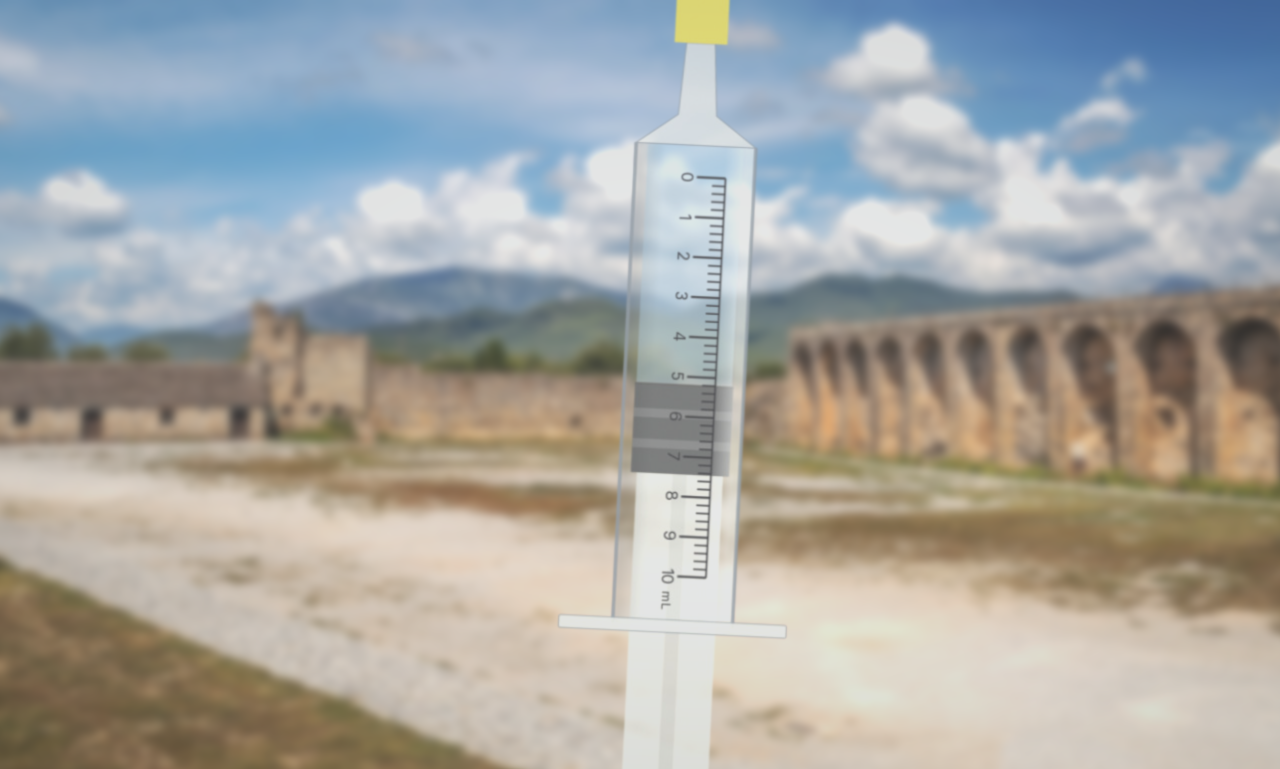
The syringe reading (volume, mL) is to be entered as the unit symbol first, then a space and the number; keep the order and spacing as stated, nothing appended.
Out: mL 5.2
